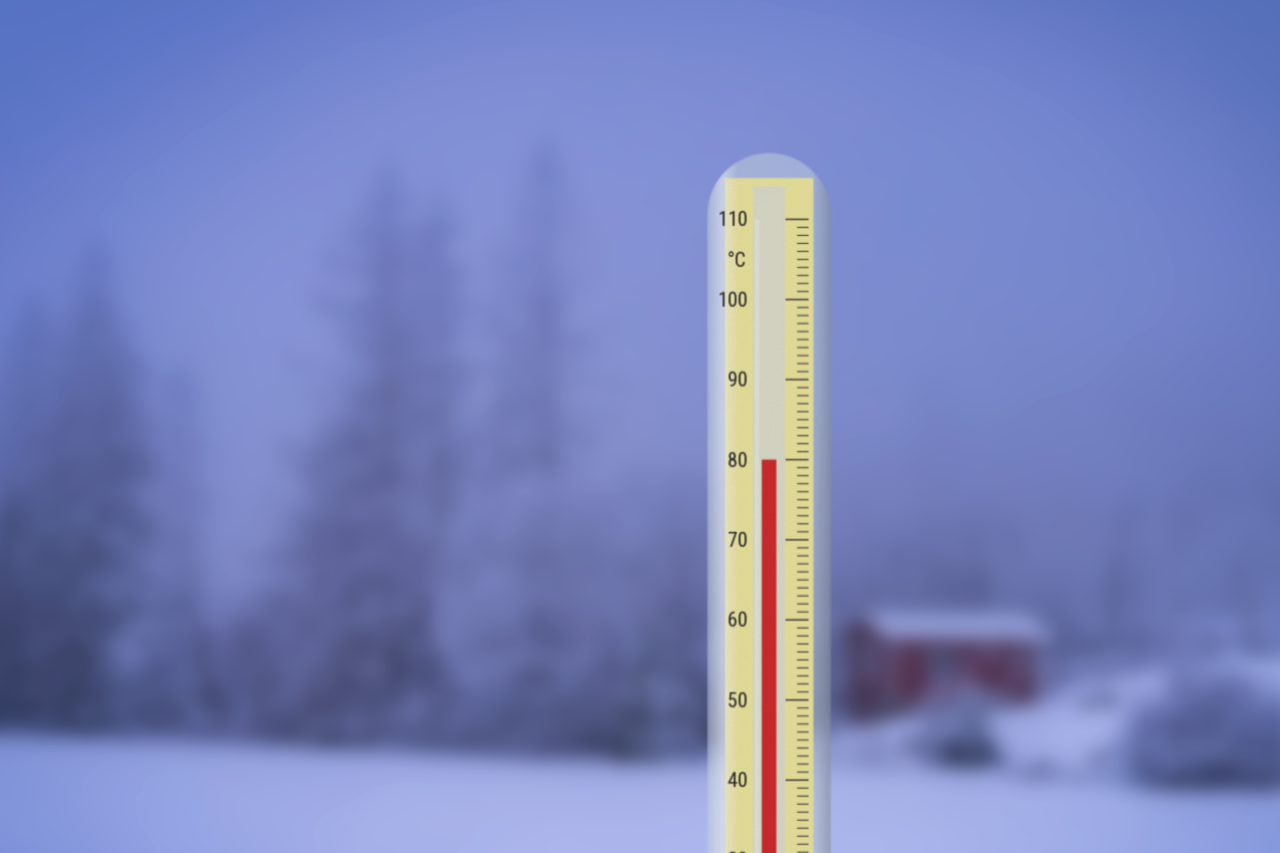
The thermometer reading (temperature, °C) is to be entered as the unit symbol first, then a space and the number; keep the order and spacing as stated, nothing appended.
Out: °C 80
